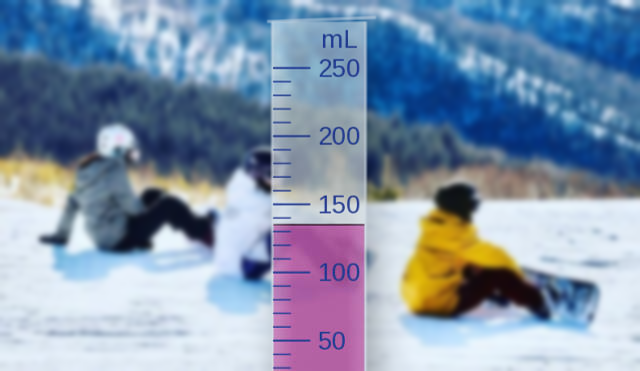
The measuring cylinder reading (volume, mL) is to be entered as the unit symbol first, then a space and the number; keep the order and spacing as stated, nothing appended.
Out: mL 135
